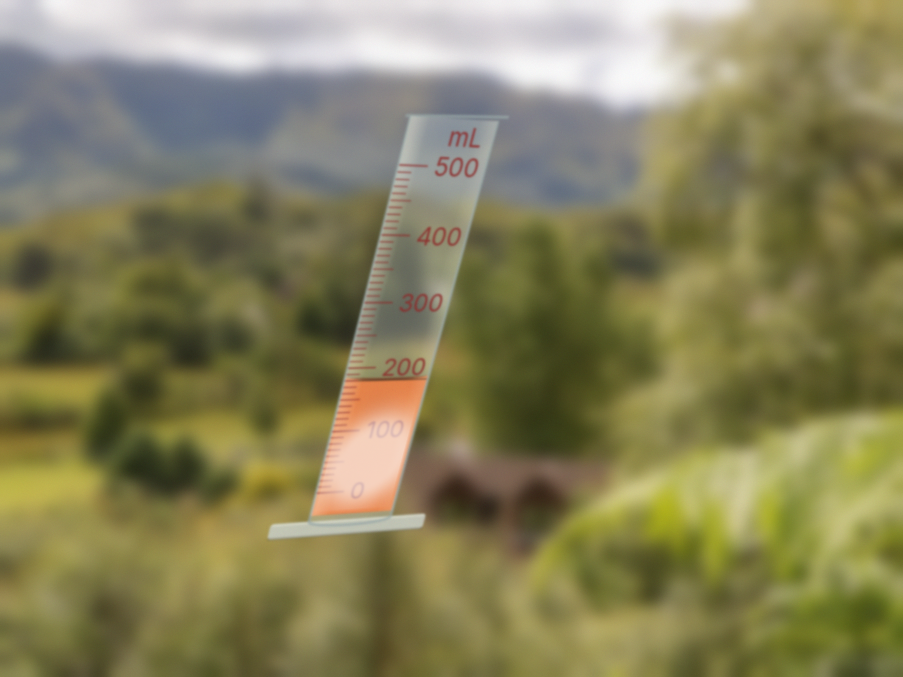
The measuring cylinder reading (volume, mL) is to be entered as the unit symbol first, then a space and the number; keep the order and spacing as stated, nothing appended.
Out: mL 180
